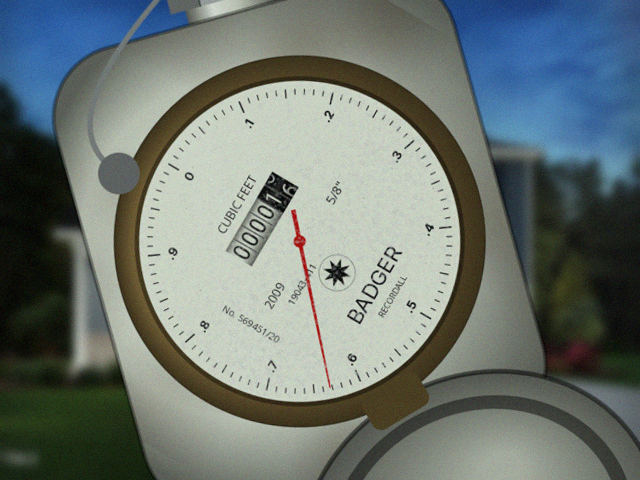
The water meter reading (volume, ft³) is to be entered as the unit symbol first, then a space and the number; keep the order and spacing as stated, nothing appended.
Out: ft³ 15.63
